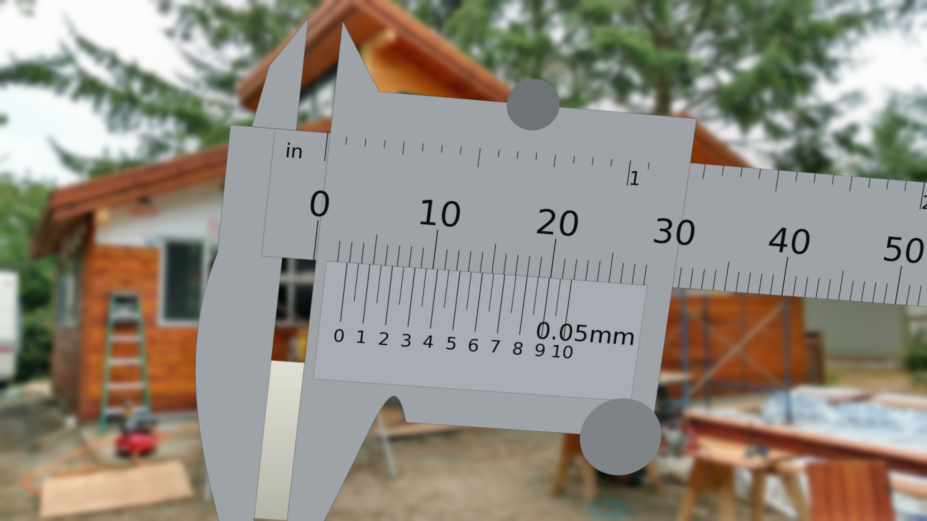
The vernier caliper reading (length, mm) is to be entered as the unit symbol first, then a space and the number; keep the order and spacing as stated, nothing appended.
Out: mm 2.8
